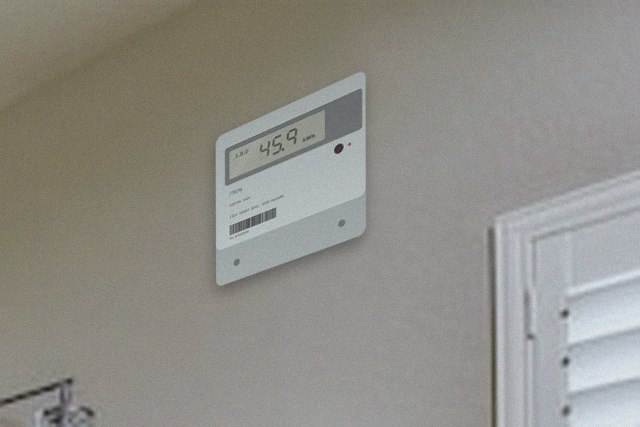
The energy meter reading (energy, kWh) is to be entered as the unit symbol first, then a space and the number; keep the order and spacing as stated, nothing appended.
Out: kWh 45.9
